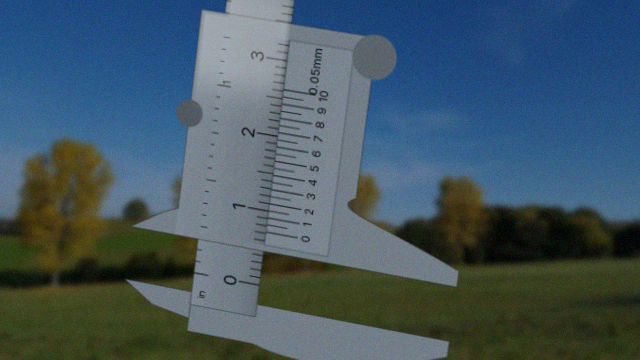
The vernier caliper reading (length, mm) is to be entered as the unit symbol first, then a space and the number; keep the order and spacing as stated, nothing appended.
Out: mm 7.2
